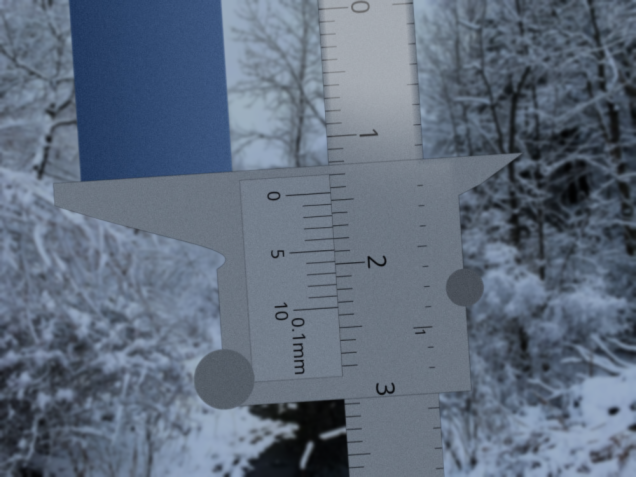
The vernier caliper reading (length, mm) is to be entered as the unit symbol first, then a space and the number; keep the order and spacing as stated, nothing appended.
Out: mm 14.4
